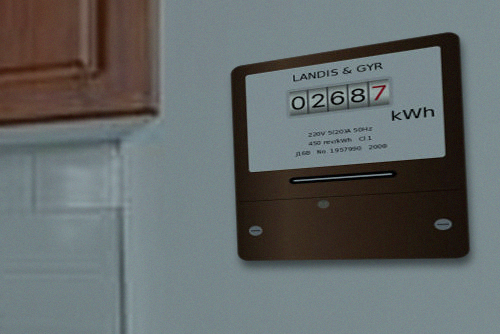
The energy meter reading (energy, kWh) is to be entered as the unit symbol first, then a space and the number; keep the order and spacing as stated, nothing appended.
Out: kWh 268.7
